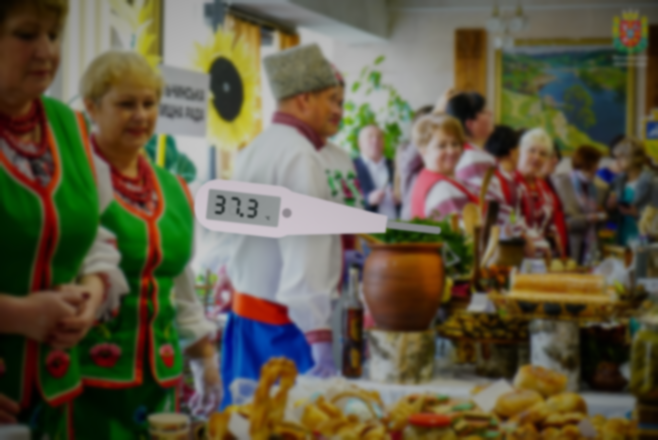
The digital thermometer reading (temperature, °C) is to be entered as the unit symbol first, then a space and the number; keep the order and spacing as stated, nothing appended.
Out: °C 37.3
